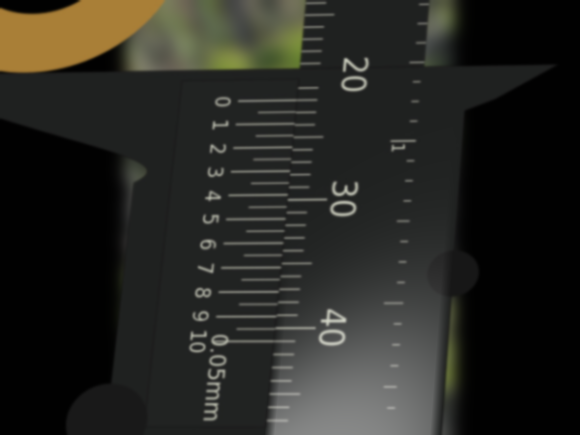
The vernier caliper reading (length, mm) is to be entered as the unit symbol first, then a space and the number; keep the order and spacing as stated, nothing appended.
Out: mm 22.0
